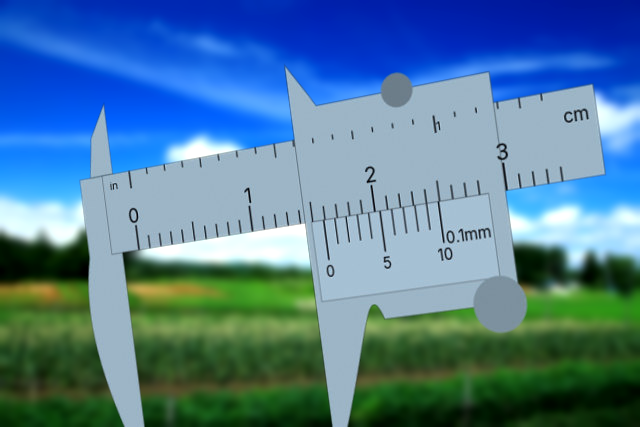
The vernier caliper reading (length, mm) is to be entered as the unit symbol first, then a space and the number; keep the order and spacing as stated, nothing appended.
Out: mm 15.9
